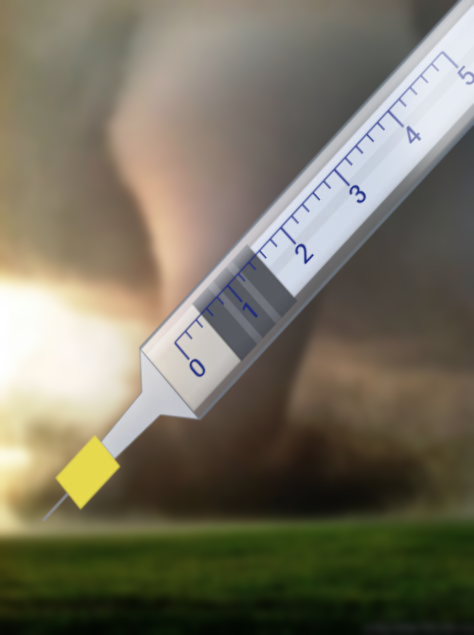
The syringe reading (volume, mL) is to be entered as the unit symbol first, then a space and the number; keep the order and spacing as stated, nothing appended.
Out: mL 0.5
